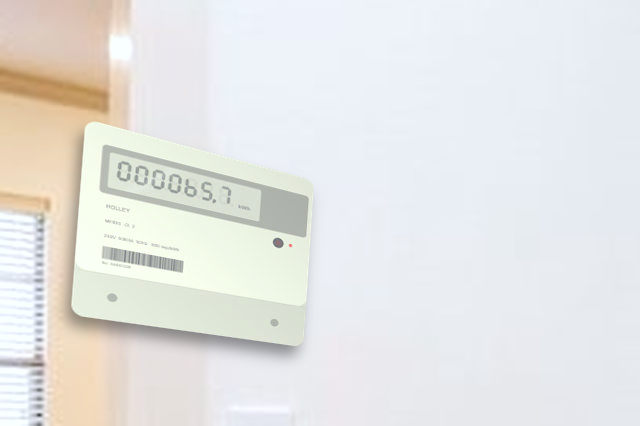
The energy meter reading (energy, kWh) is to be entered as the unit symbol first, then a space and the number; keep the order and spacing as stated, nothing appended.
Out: kWh 65.7
